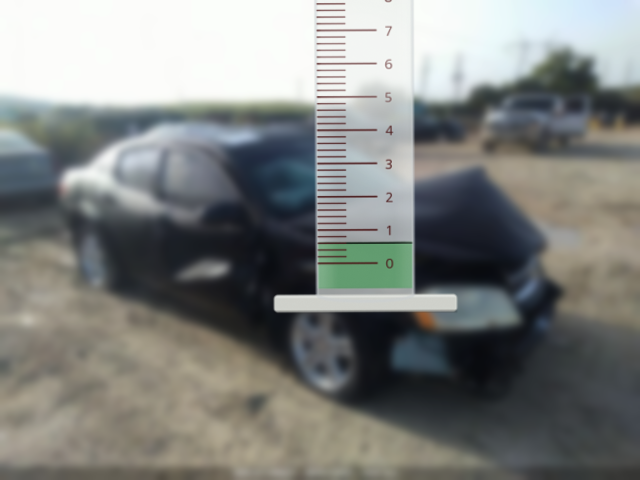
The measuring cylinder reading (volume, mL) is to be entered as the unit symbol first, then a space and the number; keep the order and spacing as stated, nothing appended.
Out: mL 0.6
